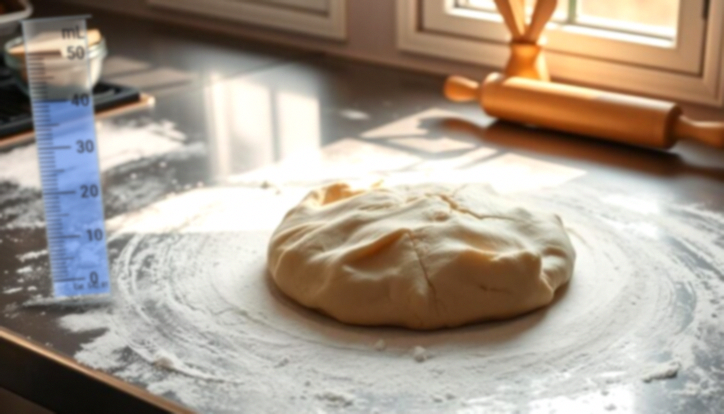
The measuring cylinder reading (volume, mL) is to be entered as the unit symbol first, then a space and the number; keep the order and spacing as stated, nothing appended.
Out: mL 40
